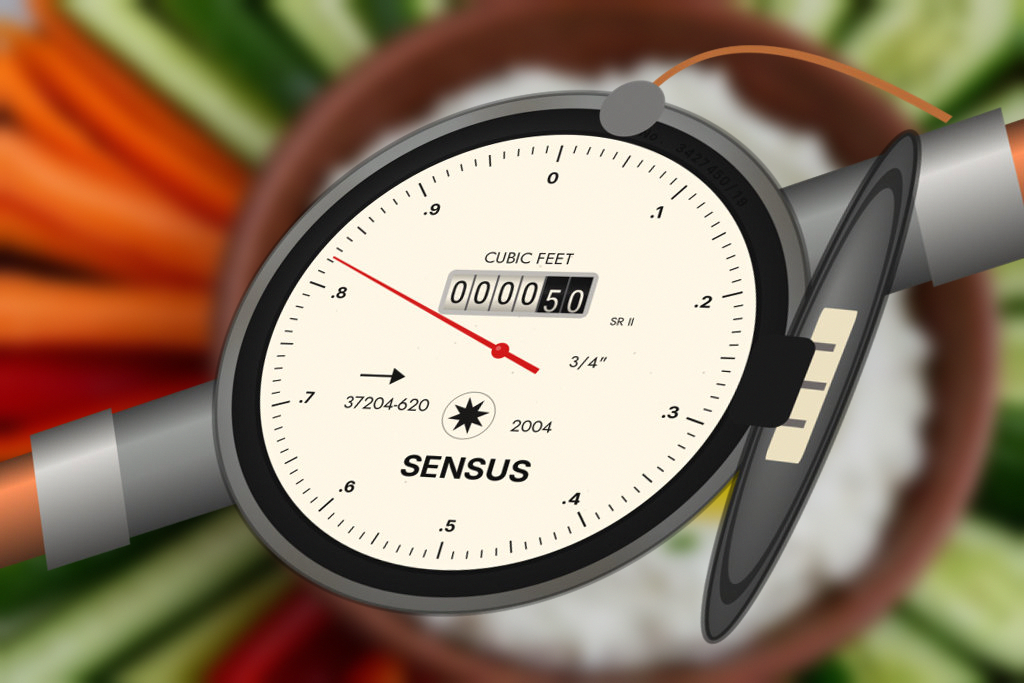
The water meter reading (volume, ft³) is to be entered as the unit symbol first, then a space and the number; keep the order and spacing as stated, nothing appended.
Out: ft³ 49.82
